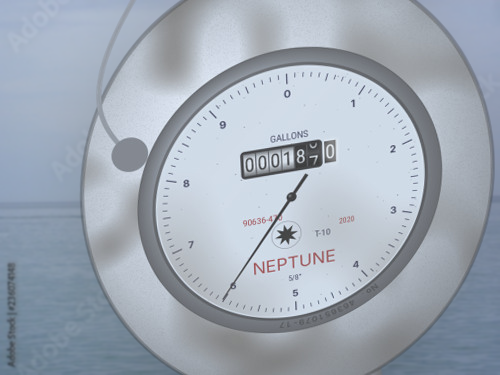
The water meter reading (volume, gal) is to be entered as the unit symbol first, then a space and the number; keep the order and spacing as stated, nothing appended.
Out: gal 1866.0
